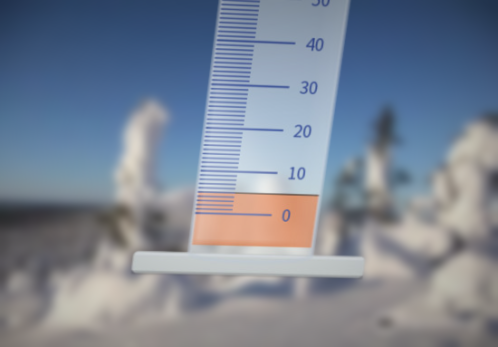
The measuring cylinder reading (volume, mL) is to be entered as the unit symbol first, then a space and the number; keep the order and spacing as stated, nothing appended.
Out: mL 5
